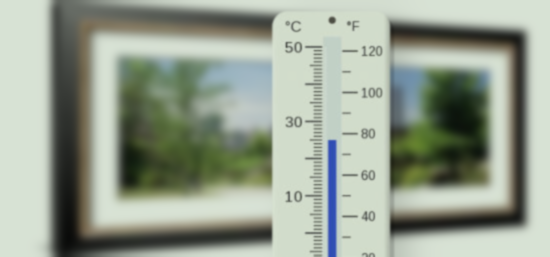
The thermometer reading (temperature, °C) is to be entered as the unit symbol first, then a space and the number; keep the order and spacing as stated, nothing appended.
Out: °C 25
